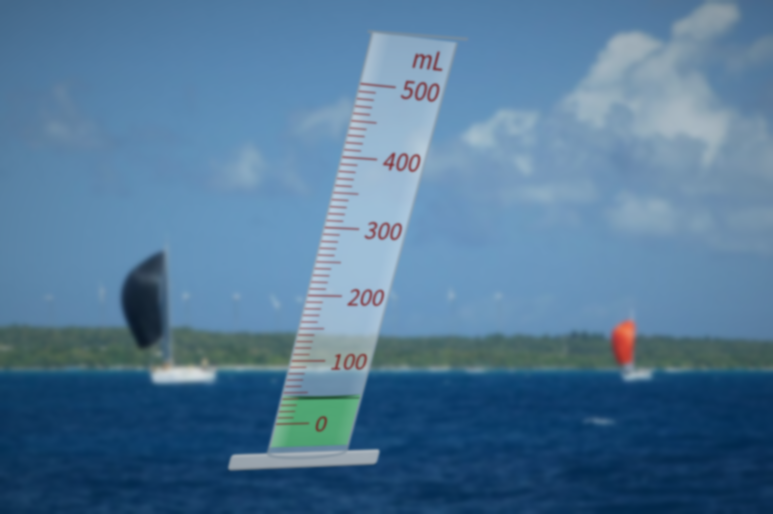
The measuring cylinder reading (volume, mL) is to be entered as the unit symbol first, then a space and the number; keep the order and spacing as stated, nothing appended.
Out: mL 40
